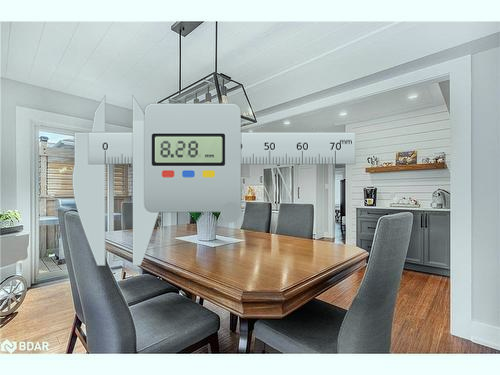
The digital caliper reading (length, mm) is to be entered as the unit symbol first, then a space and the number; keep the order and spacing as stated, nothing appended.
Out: mm 8.28
